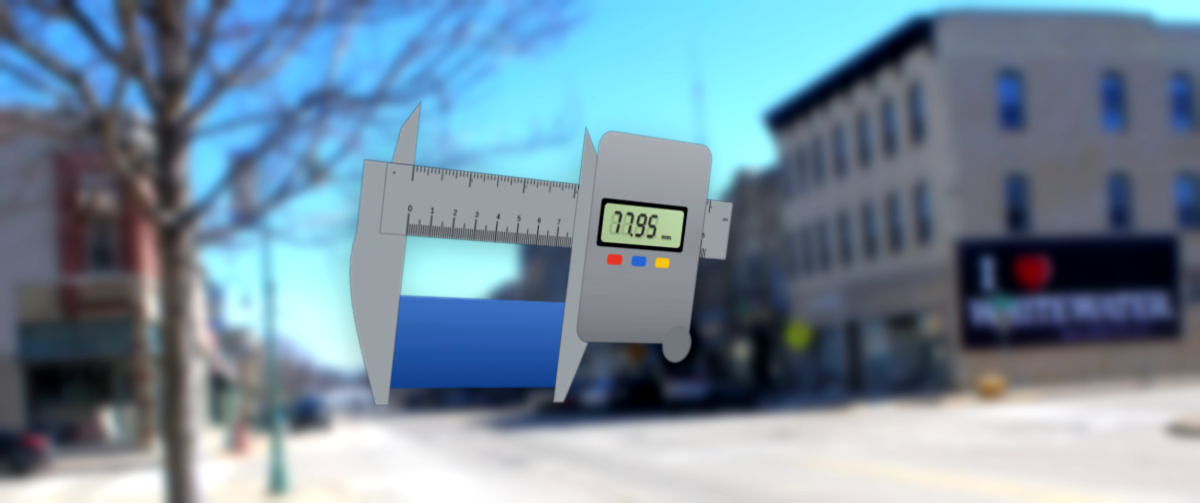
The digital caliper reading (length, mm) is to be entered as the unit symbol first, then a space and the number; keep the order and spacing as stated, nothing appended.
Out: mm 77.95
